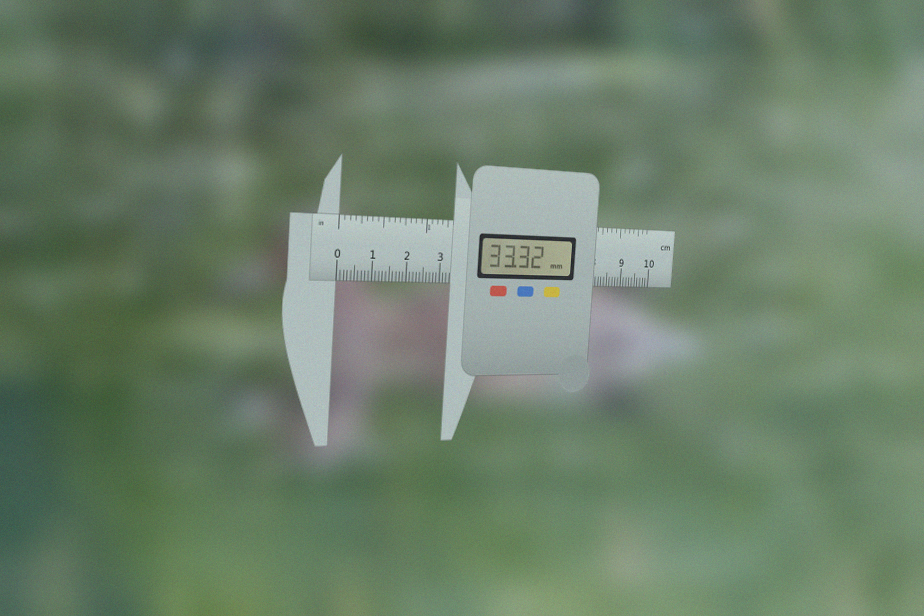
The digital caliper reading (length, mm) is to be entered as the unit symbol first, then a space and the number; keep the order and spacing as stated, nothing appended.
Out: mm 33.32
